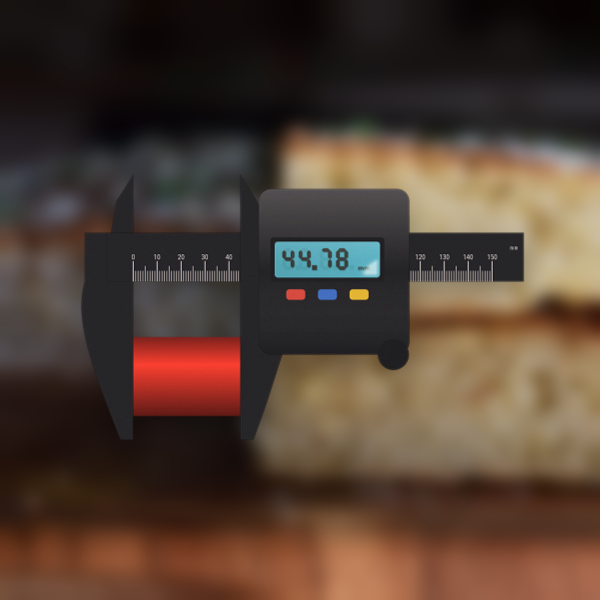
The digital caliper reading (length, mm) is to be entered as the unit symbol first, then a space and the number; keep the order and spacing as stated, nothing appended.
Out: mm 44.78
